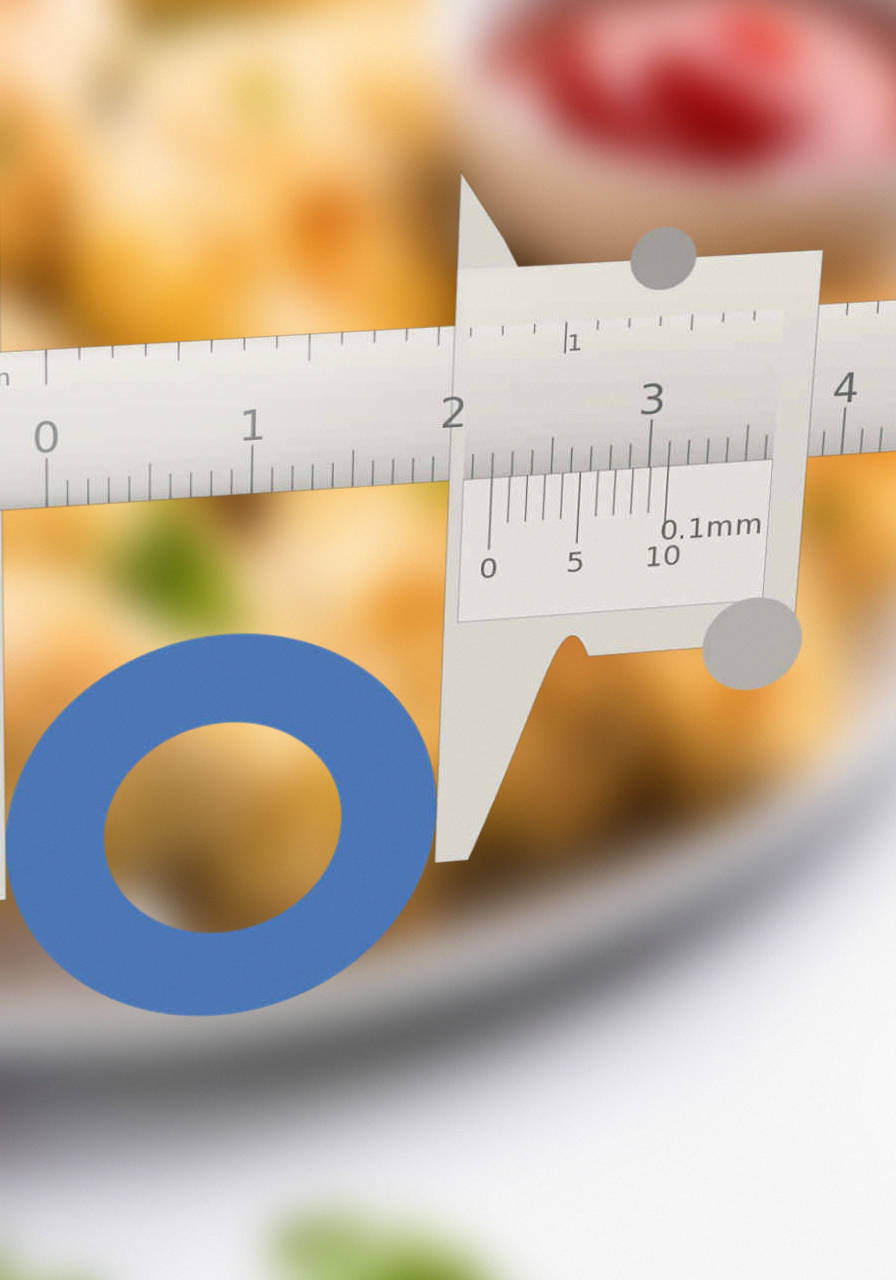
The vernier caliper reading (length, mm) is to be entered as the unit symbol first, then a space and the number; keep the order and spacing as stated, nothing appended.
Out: mm 22.0
